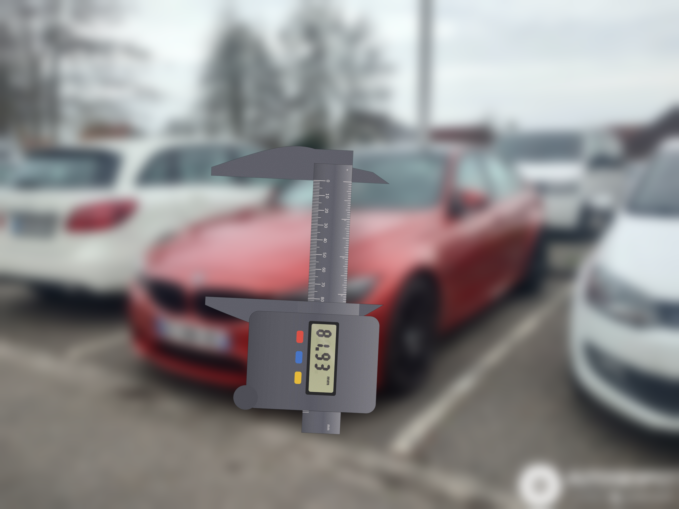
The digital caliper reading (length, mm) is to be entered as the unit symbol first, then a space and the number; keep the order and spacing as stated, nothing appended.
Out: mm 81.93
